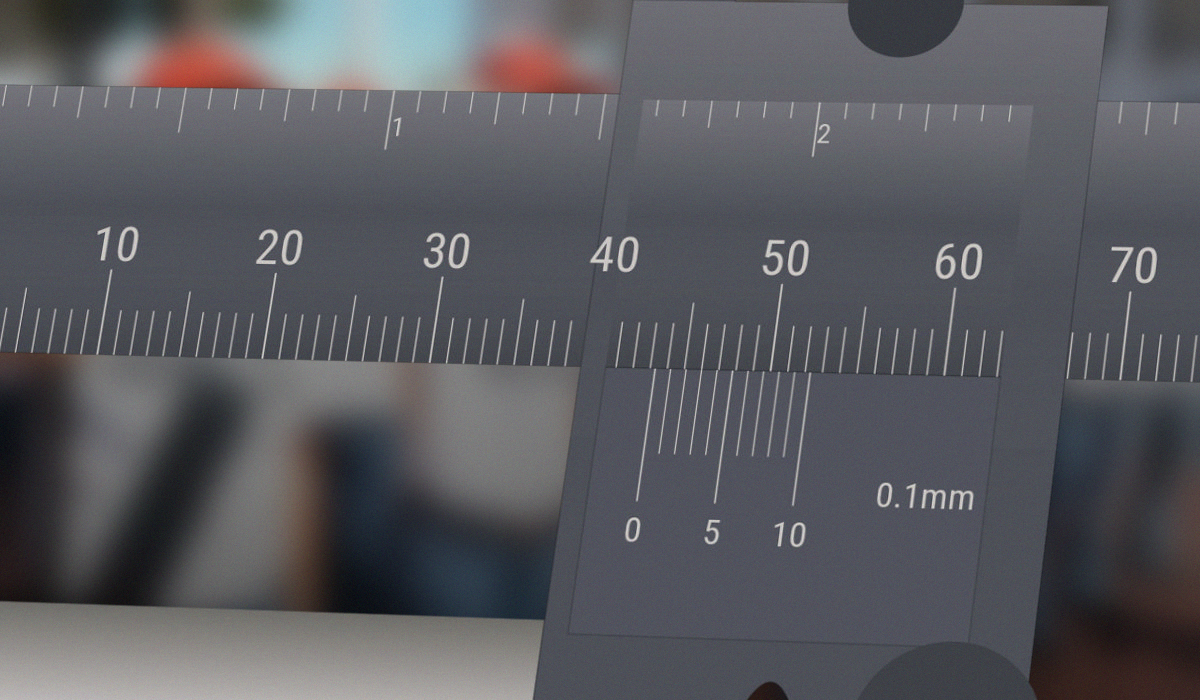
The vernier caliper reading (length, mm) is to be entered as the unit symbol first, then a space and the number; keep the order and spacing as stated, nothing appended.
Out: mm 43.3
